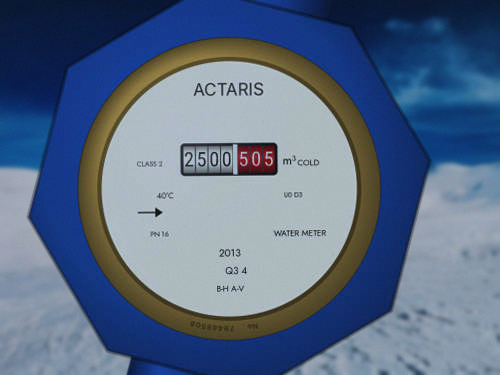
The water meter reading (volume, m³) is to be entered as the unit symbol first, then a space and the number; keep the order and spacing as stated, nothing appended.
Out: m³ 2500.505
